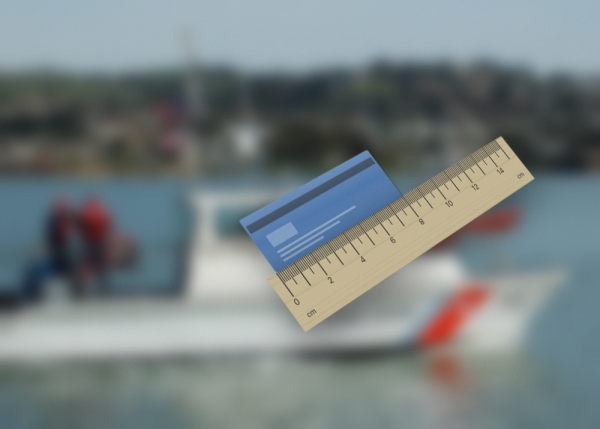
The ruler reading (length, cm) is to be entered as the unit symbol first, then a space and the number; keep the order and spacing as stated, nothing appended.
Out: cm 8
